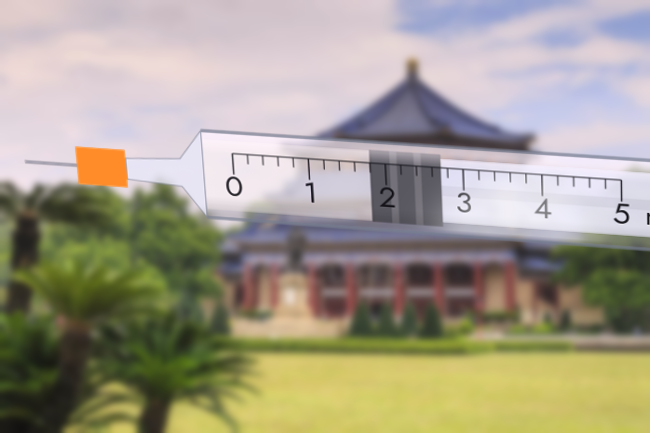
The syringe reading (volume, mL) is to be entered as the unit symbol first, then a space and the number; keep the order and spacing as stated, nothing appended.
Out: mL 1.8
